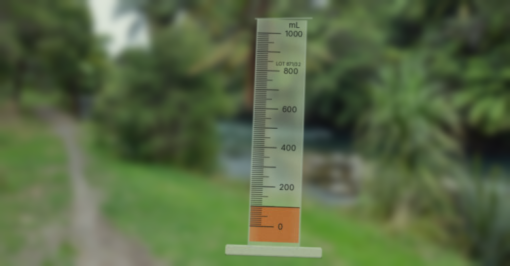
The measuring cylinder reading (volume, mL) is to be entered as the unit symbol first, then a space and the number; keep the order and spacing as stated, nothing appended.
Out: mL 100
